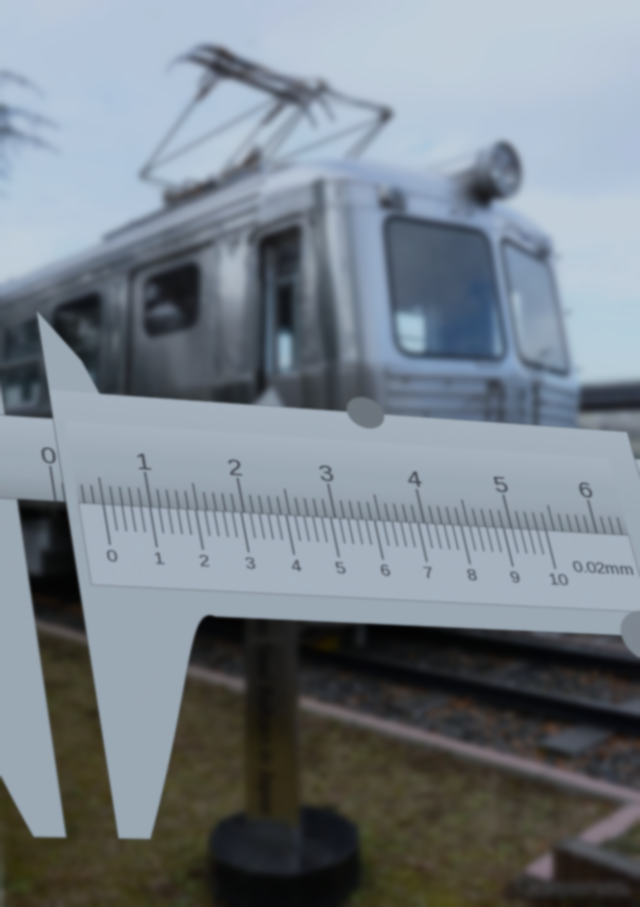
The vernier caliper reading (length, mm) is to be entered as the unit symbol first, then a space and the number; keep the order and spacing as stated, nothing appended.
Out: mm 5.0
